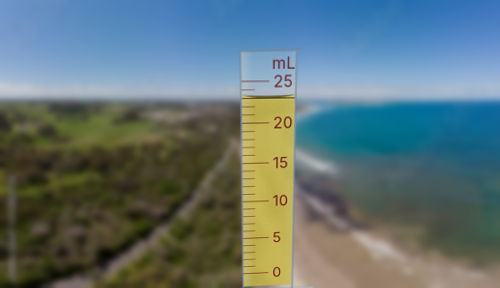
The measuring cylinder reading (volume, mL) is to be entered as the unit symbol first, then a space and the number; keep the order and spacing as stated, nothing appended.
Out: mL 23
